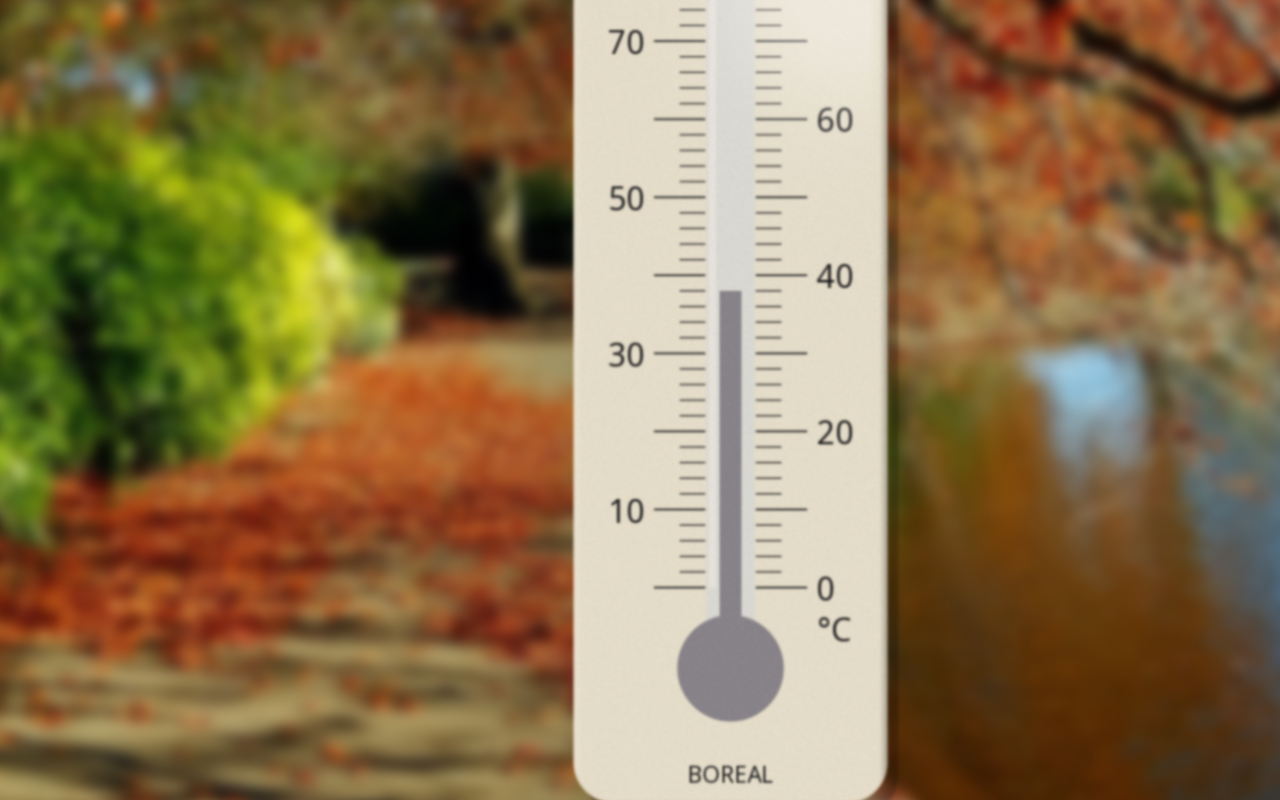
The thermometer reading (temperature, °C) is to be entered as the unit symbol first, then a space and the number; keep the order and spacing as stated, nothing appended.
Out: °C 38
